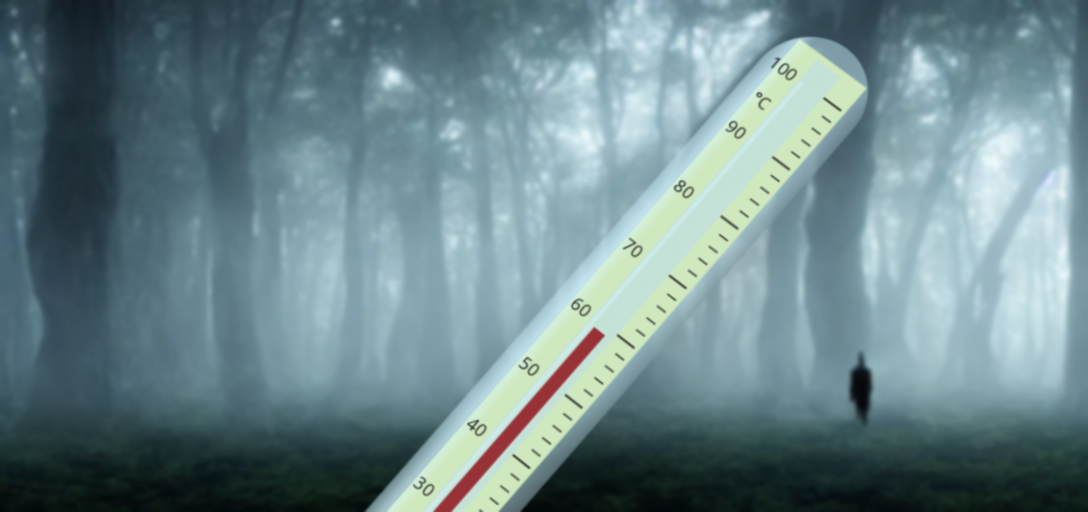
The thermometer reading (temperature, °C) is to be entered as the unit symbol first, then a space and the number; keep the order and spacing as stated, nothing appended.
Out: °C 59
